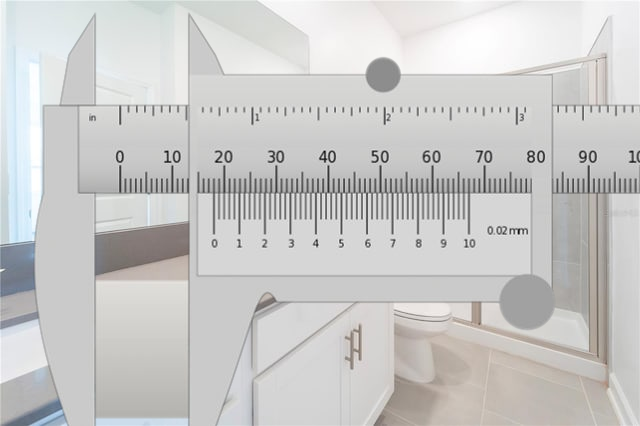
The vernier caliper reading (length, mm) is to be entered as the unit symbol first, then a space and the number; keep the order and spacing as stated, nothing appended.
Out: mm 18.0
